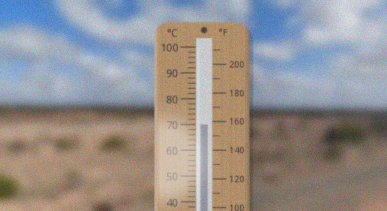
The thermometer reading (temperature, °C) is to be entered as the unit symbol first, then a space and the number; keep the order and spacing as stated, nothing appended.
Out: °C 70
